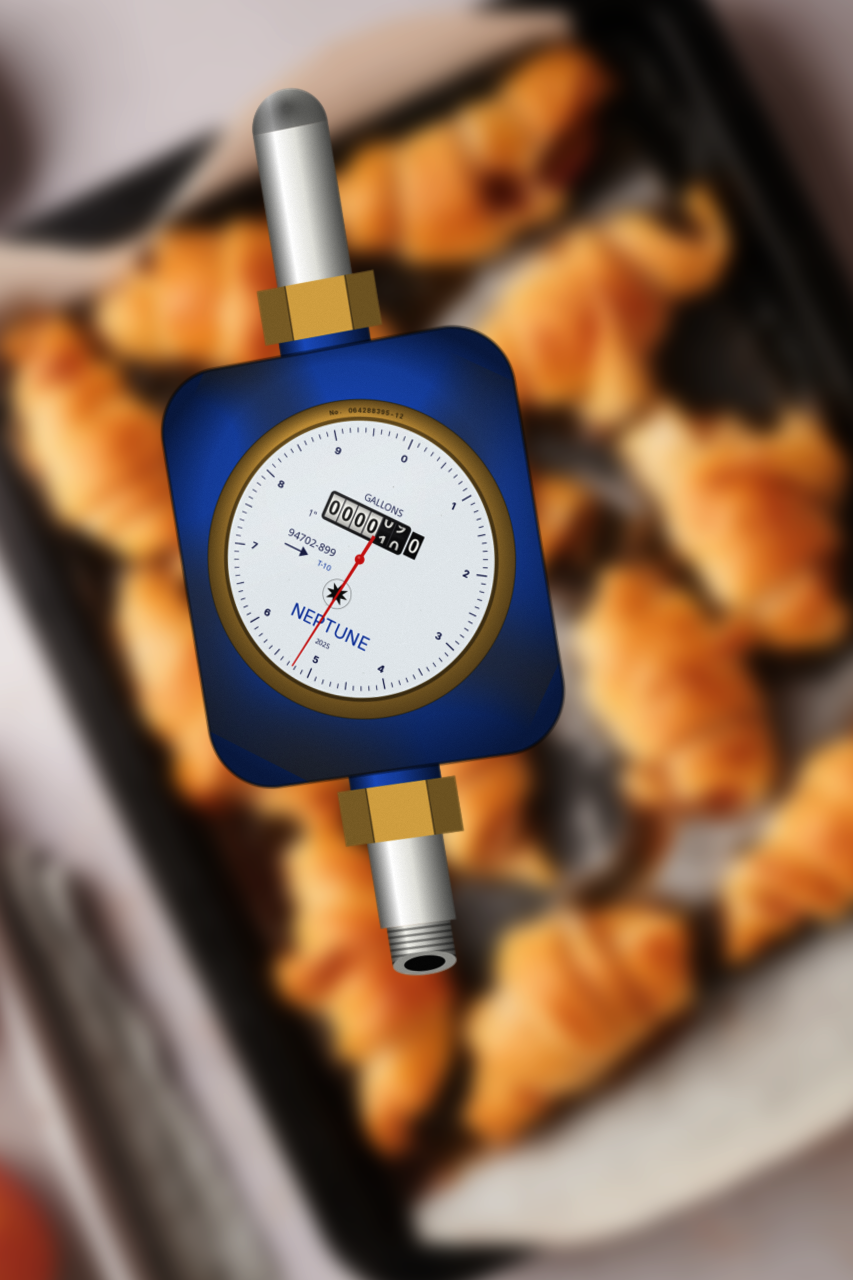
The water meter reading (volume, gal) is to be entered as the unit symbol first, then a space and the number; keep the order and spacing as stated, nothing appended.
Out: gal 95.2
